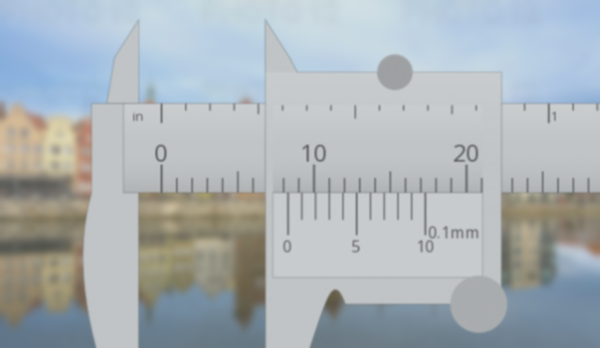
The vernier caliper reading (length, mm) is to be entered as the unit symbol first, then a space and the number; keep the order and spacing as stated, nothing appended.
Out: mm 8.3
